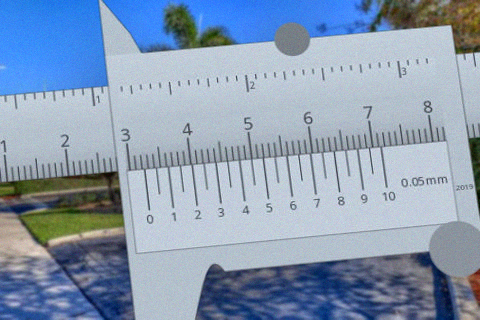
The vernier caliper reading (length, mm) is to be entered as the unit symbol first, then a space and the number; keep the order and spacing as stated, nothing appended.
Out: mm 32.4
